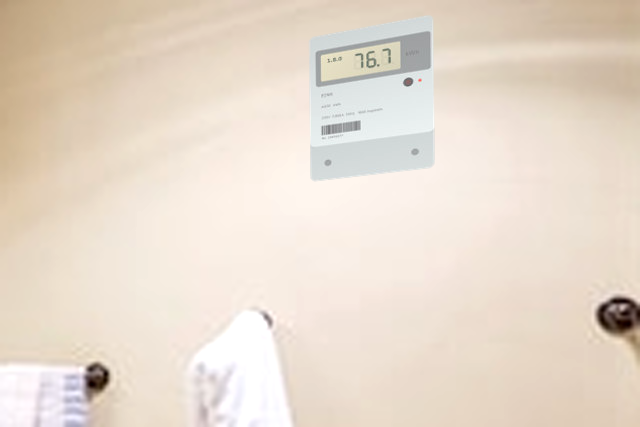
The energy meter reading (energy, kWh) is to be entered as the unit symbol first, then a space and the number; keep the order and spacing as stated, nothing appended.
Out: kWh 76.7
